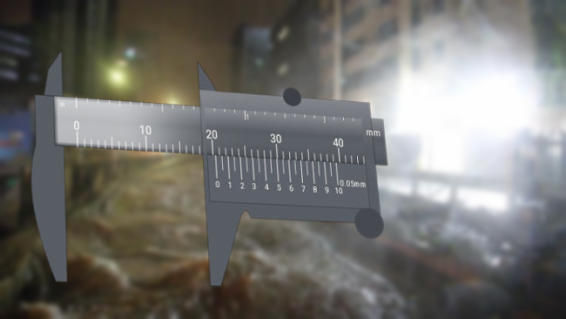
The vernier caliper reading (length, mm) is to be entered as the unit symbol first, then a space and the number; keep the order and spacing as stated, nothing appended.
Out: mm 20.4
